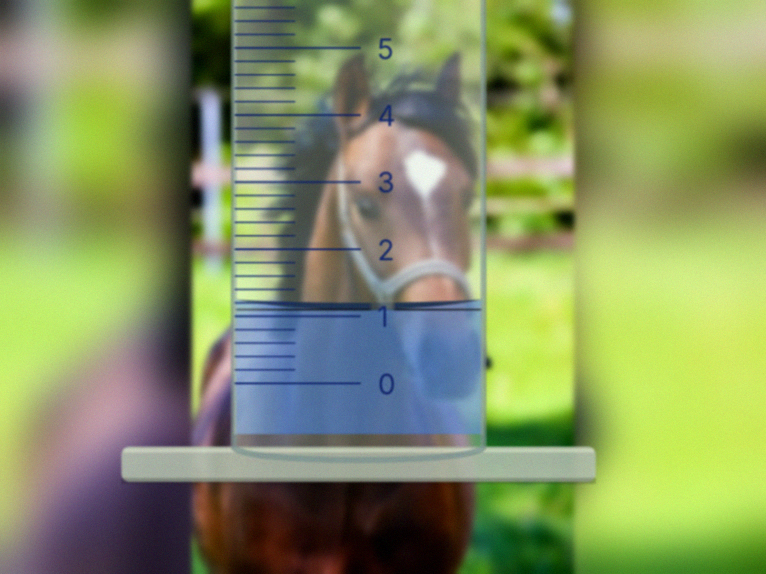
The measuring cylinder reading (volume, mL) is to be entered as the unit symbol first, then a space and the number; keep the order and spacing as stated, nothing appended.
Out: mL 1.1
